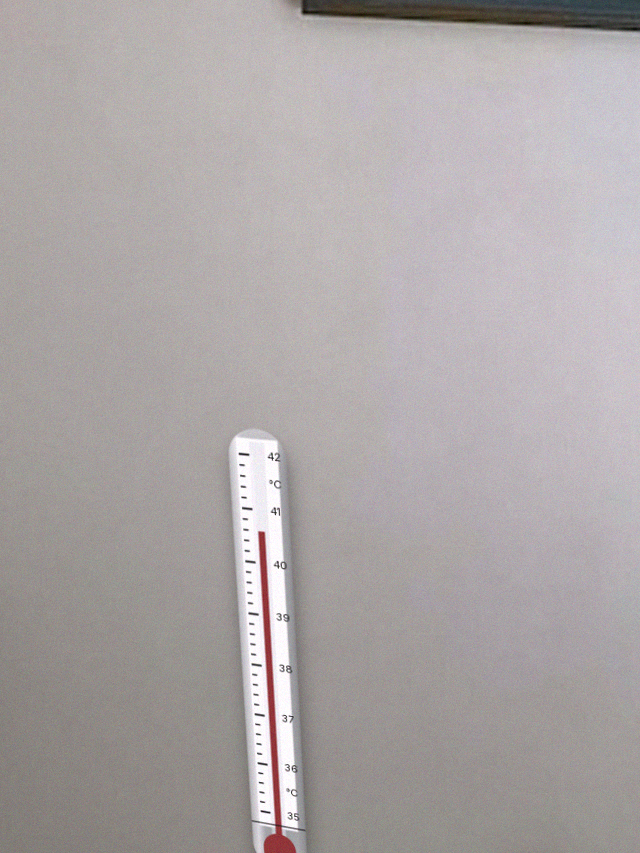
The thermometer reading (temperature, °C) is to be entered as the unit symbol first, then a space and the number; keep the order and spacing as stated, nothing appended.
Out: °C 40.6
